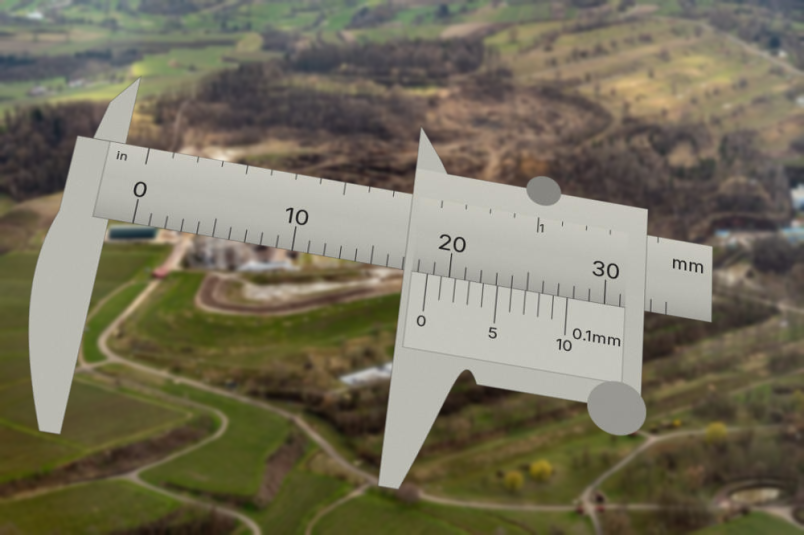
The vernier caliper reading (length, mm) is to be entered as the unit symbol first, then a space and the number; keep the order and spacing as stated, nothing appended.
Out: mm 18.6
